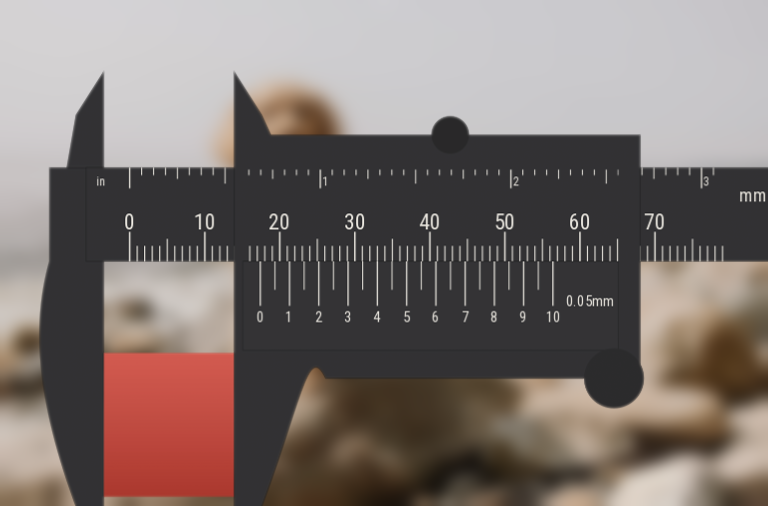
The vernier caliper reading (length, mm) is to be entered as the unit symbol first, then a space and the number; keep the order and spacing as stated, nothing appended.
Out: mm 17.4
